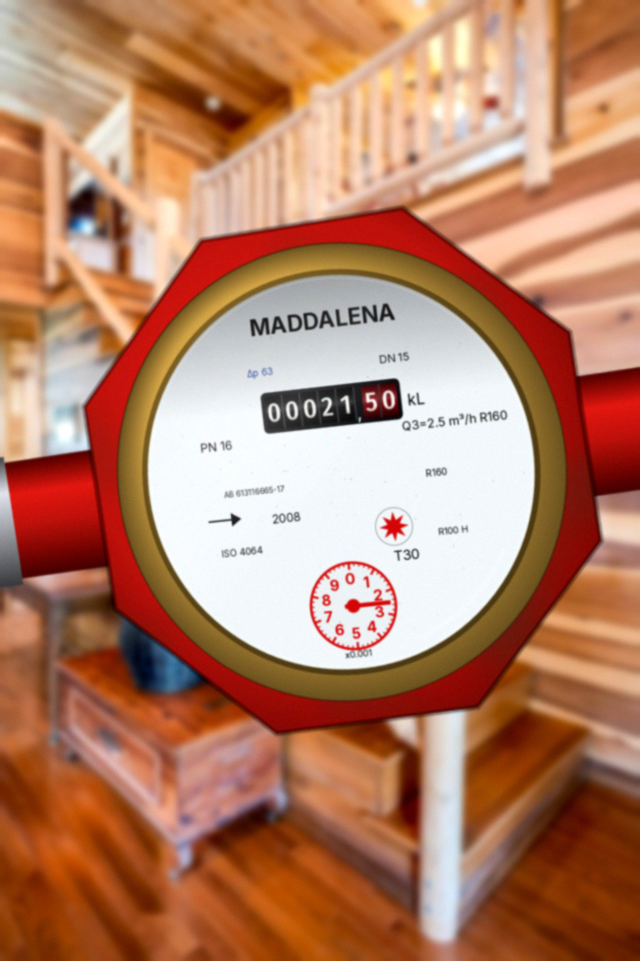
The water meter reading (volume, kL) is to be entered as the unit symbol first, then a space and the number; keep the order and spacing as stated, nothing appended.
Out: kL 21.502
